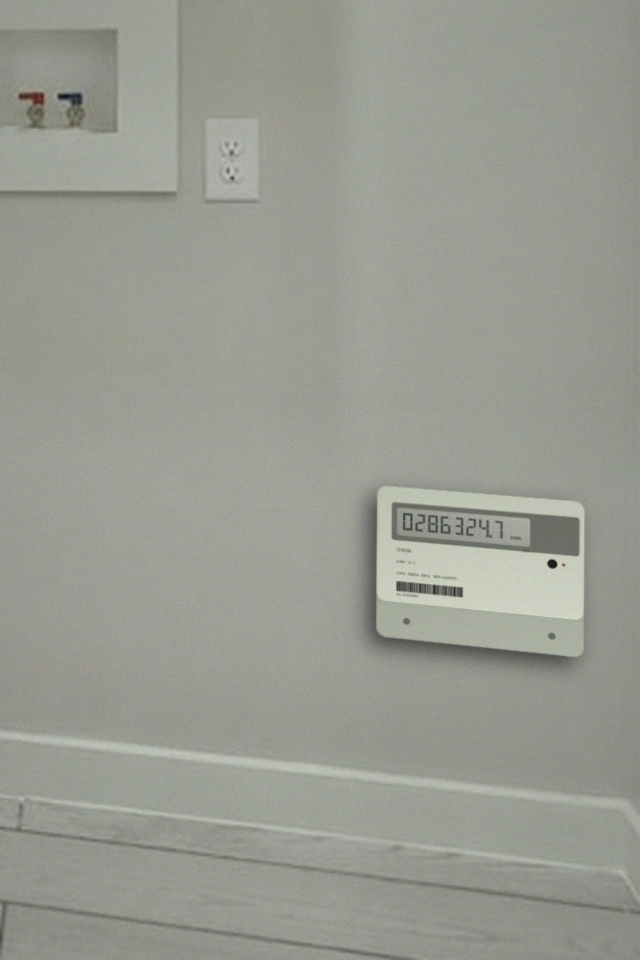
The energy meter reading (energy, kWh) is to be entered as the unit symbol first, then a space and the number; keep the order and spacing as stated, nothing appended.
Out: kWh 286324.7
